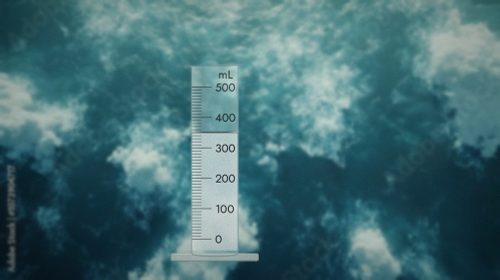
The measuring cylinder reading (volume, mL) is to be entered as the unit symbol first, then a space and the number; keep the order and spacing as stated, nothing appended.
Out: mL 350
